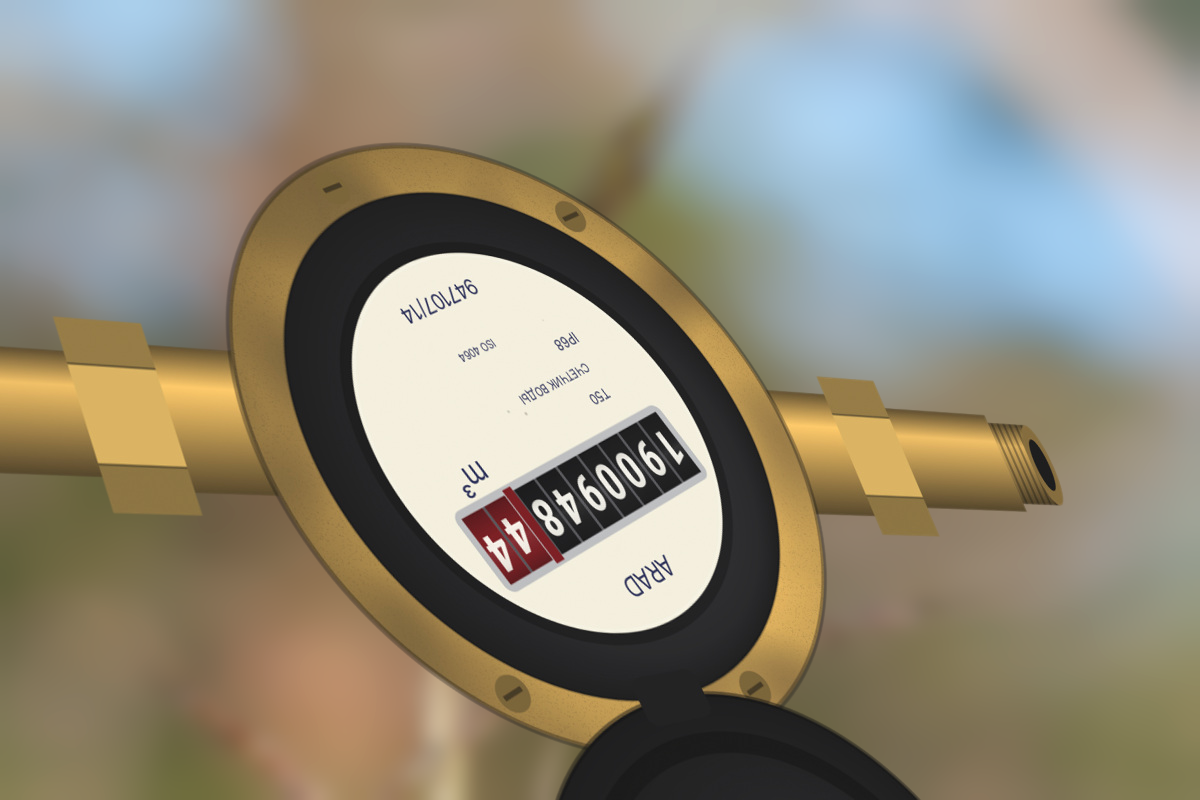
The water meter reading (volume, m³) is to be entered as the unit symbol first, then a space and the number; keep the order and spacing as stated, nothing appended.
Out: m³ 1900948.44
